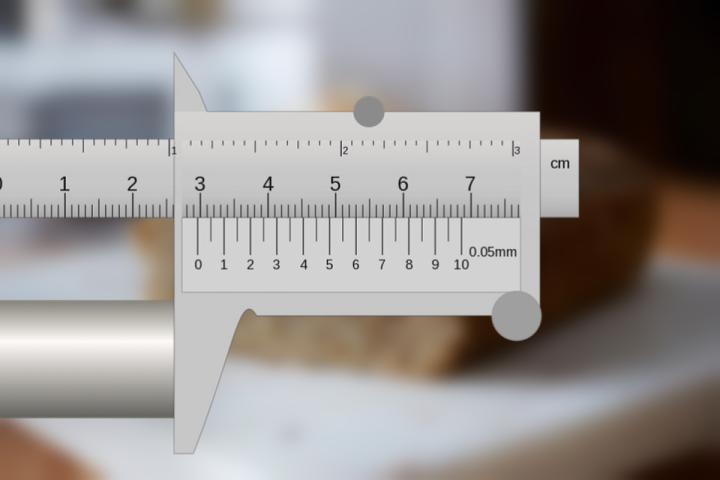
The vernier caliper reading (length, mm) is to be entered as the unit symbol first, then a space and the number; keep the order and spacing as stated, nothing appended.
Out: mm 29.6
